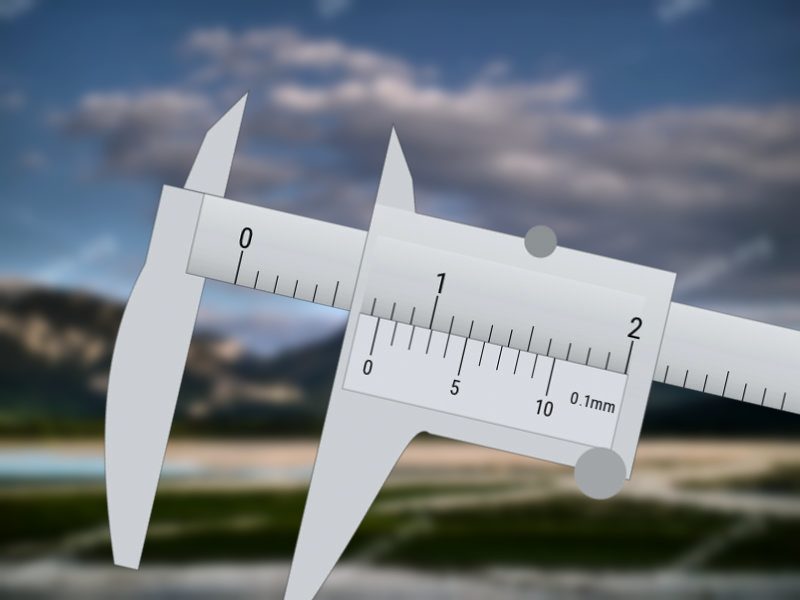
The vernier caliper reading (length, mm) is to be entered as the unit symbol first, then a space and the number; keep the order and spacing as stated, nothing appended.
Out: mm 7.4
